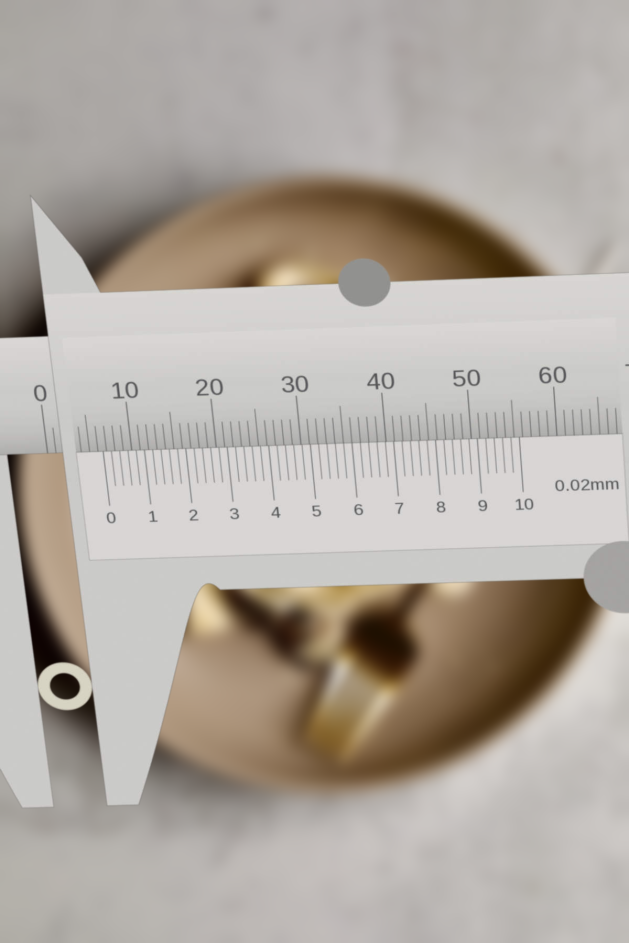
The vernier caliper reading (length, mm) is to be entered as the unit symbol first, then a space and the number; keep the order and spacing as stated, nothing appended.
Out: mm 6.6
